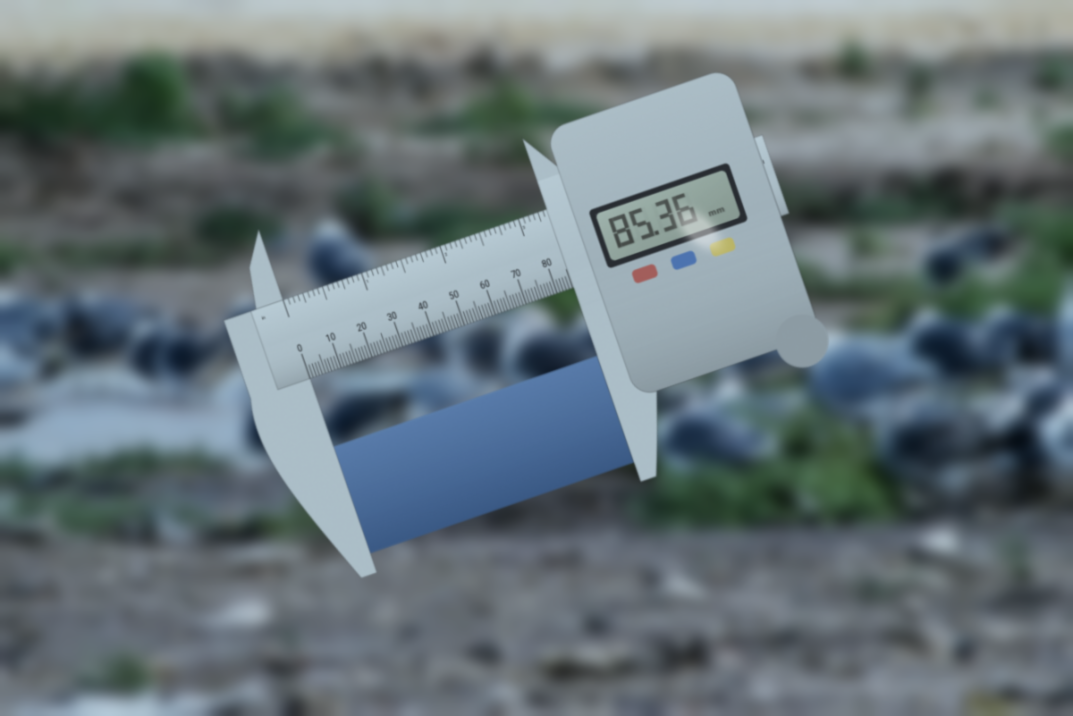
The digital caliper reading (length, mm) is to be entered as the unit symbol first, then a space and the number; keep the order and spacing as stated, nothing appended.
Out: mm 85.36
